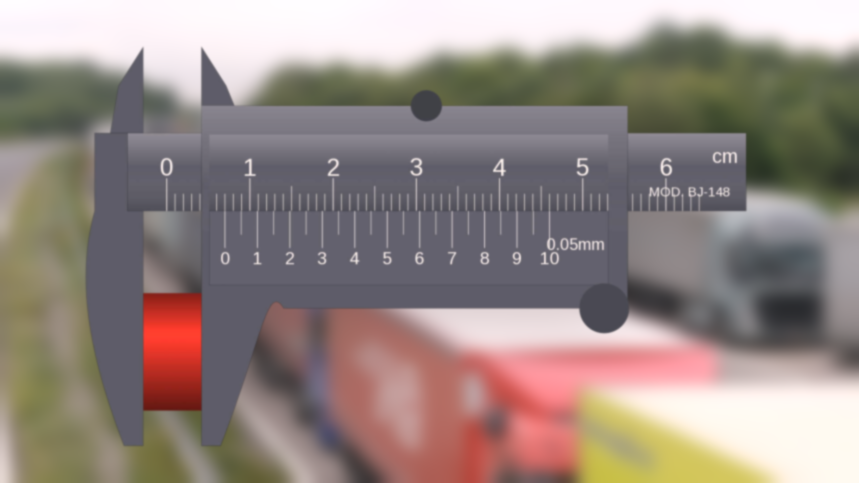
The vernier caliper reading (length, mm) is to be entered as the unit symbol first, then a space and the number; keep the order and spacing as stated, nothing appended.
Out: mm 7.0
